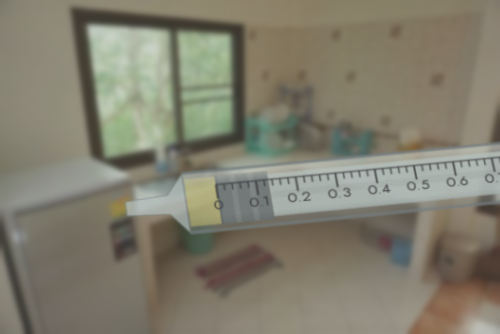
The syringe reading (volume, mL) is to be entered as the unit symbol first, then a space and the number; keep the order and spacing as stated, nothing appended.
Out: mL 0
